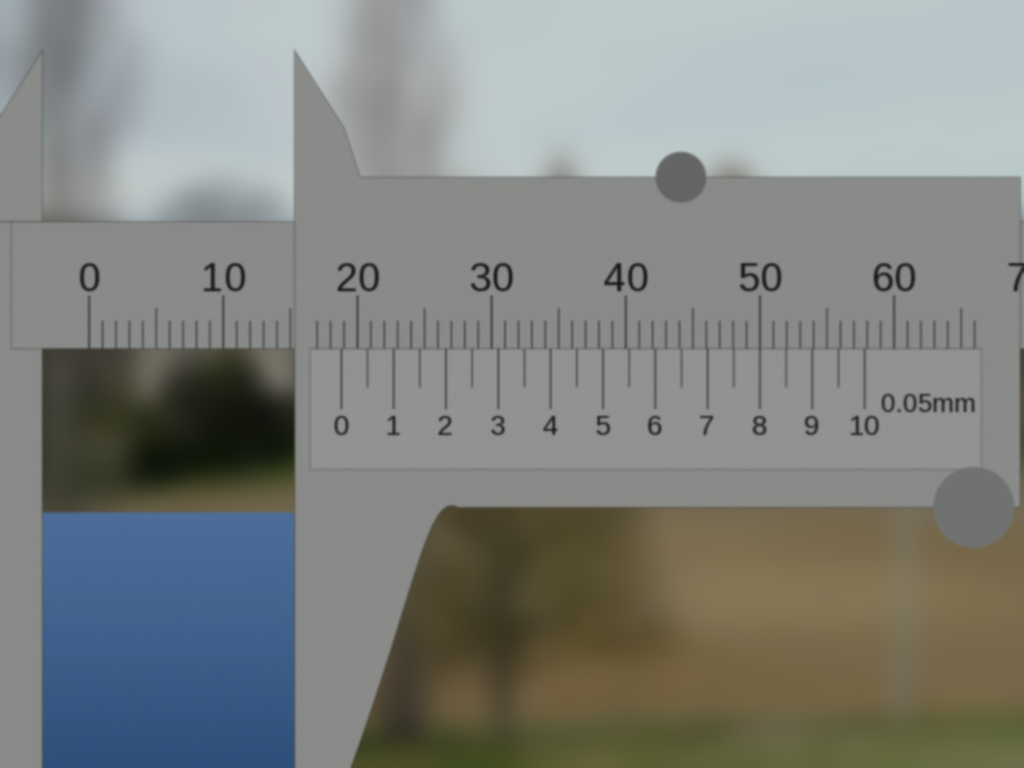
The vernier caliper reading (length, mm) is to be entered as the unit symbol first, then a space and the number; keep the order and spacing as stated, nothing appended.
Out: mm 18.8
